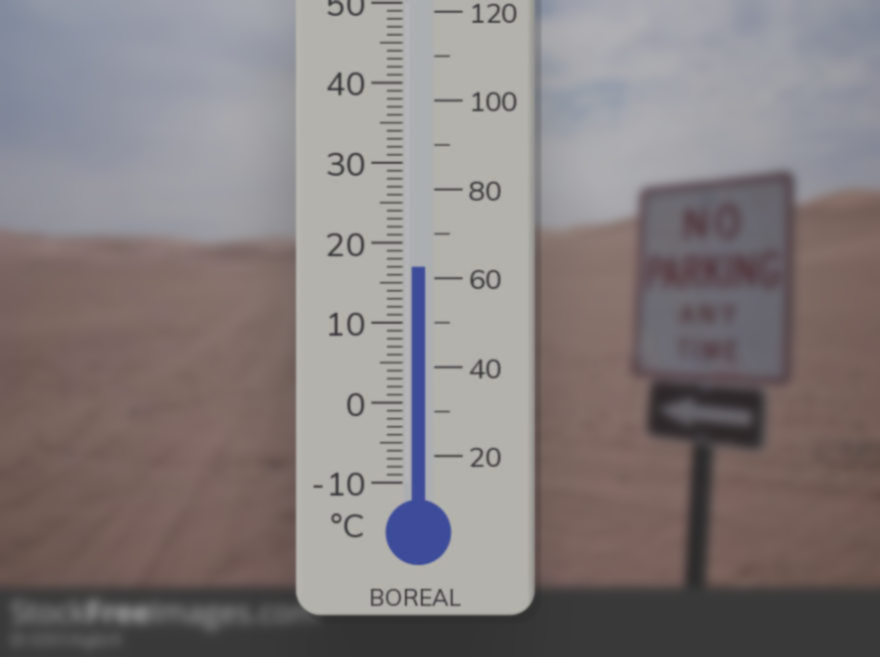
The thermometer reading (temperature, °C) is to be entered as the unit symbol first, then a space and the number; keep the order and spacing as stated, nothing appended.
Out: °C 17
